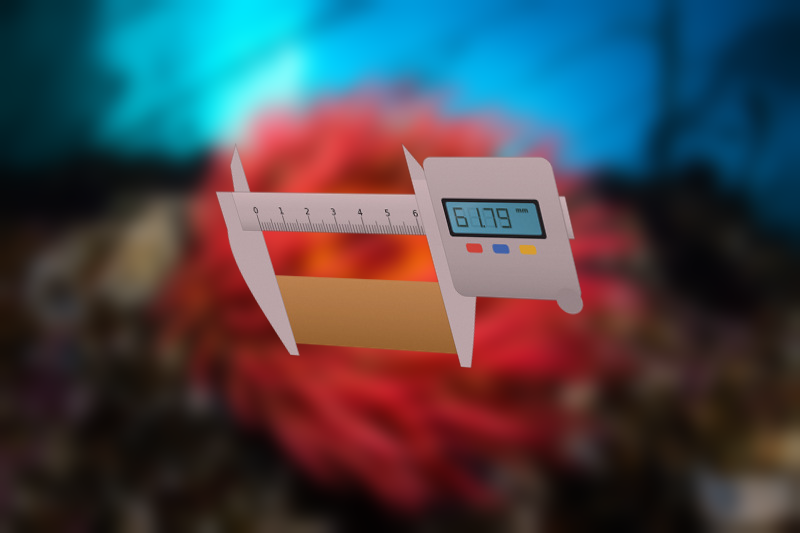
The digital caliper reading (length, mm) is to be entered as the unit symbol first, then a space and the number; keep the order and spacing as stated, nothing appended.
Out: mm 61.79
